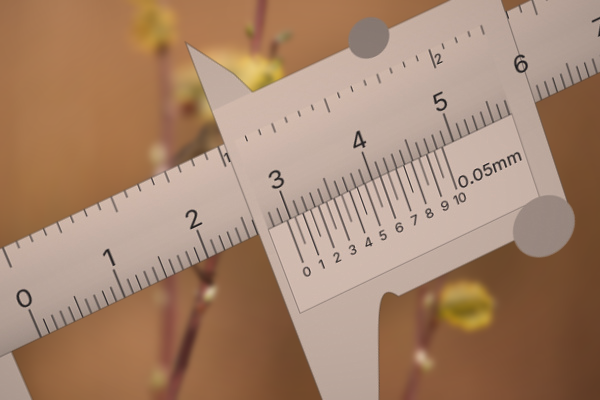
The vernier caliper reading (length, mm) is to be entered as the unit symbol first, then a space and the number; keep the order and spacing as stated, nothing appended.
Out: mm 29.6
